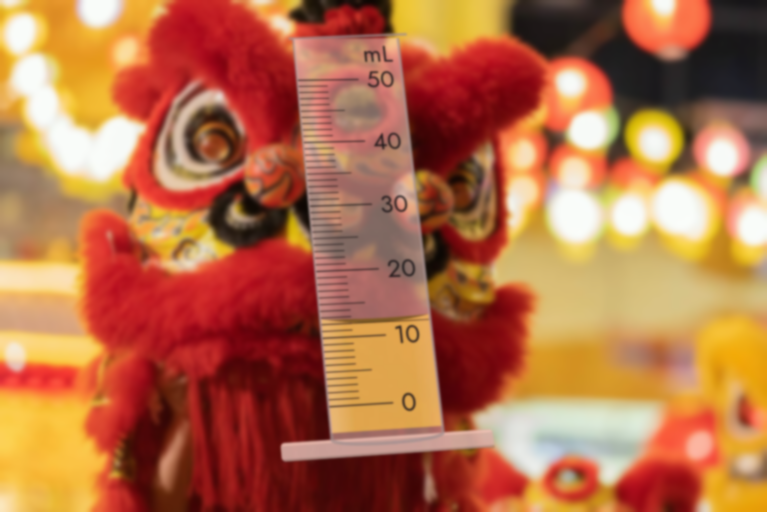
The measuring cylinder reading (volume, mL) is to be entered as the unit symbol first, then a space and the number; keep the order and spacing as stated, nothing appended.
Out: mL 12
